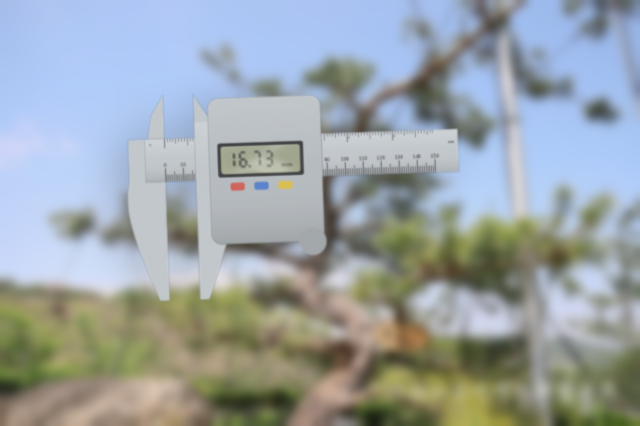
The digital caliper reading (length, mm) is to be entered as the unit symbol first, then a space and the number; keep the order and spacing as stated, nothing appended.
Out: mm 16.73
